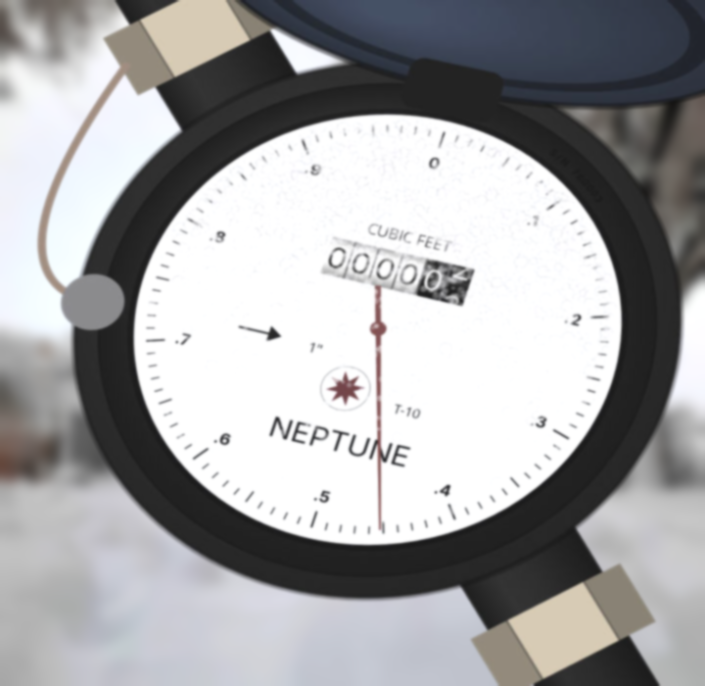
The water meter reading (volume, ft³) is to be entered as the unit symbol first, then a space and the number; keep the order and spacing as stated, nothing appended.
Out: ft³ 2.45
